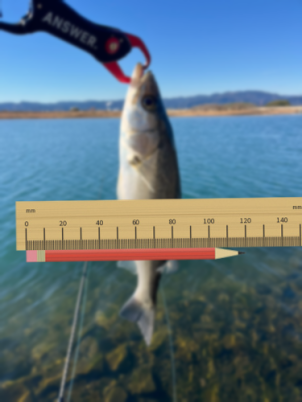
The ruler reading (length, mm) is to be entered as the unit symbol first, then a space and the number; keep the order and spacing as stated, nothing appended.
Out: mm 120
